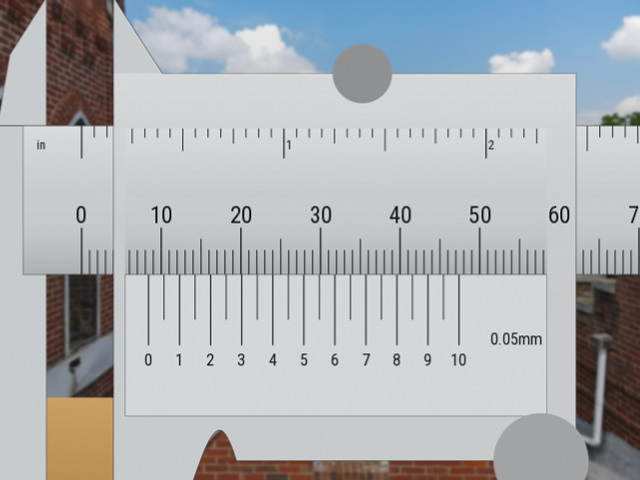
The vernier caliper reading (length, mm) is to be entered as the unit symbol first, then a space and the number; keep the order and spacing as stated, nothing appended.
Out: mm 8.4
